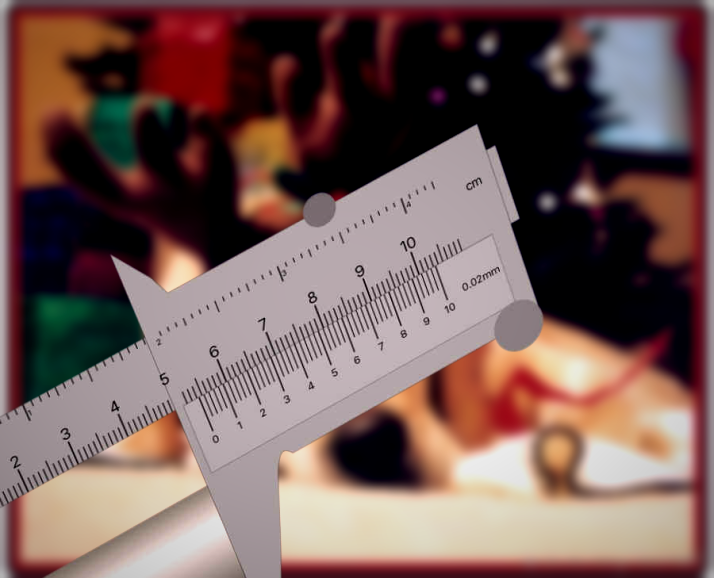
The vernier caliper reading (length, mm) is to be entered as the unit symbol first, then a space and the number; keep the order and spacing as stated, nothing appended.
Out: mm 54.4
